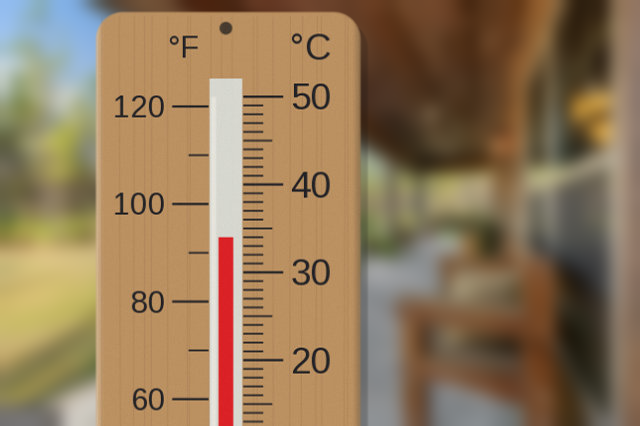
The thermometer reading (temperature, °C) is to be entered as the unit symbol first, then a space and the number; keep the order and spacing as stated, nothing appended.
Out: °C 34
